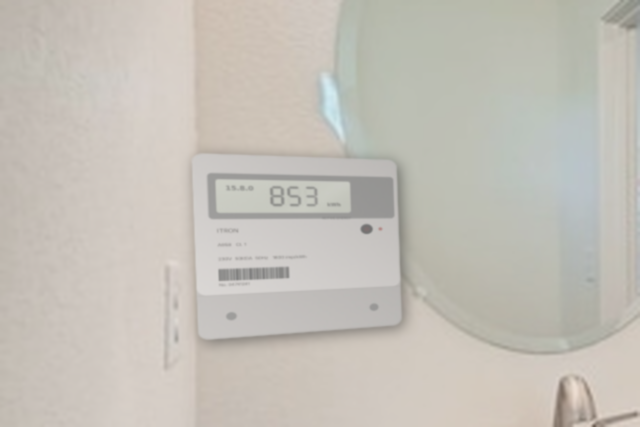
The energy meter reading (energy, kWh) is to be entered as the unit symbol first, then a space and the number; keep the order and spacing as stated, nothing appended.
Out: kWh 853
